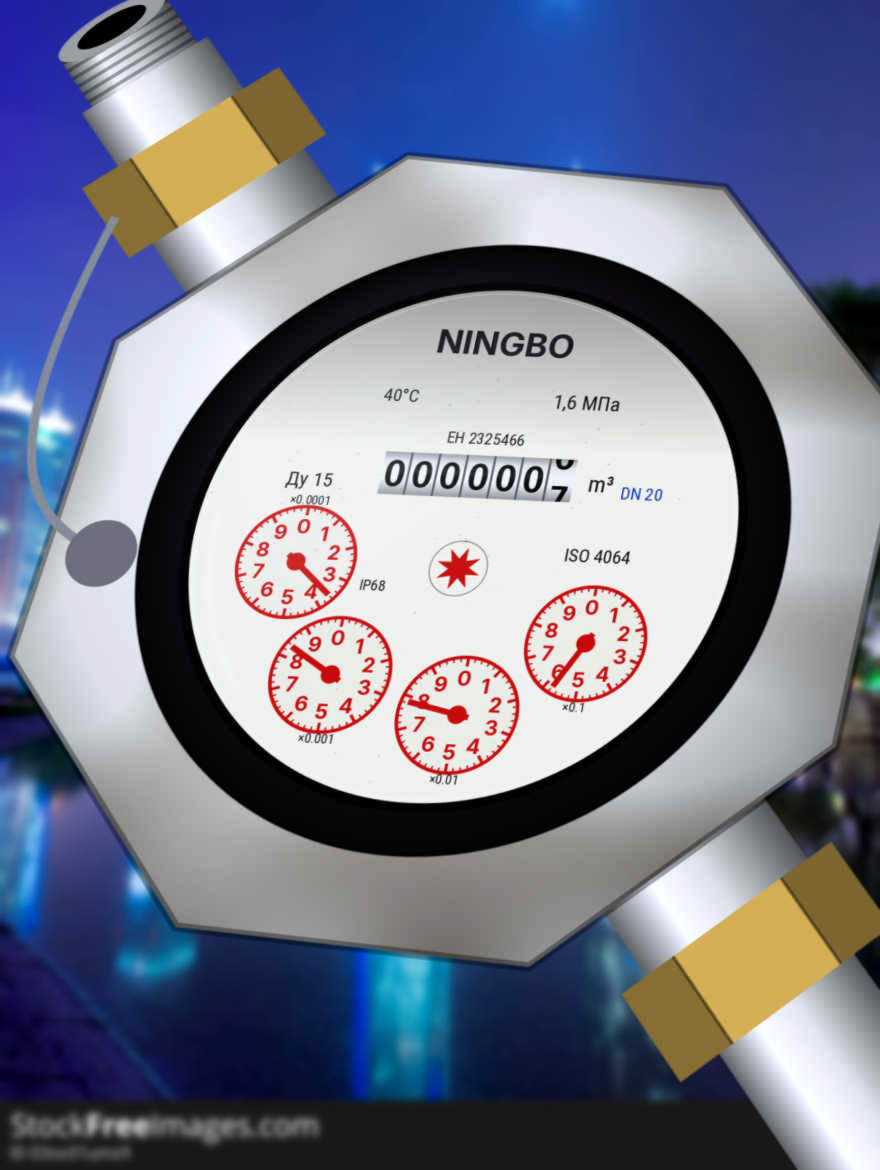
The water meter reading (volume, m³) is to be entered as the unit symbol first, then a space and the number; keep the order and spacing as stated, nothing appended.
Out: m³ 6.5783
